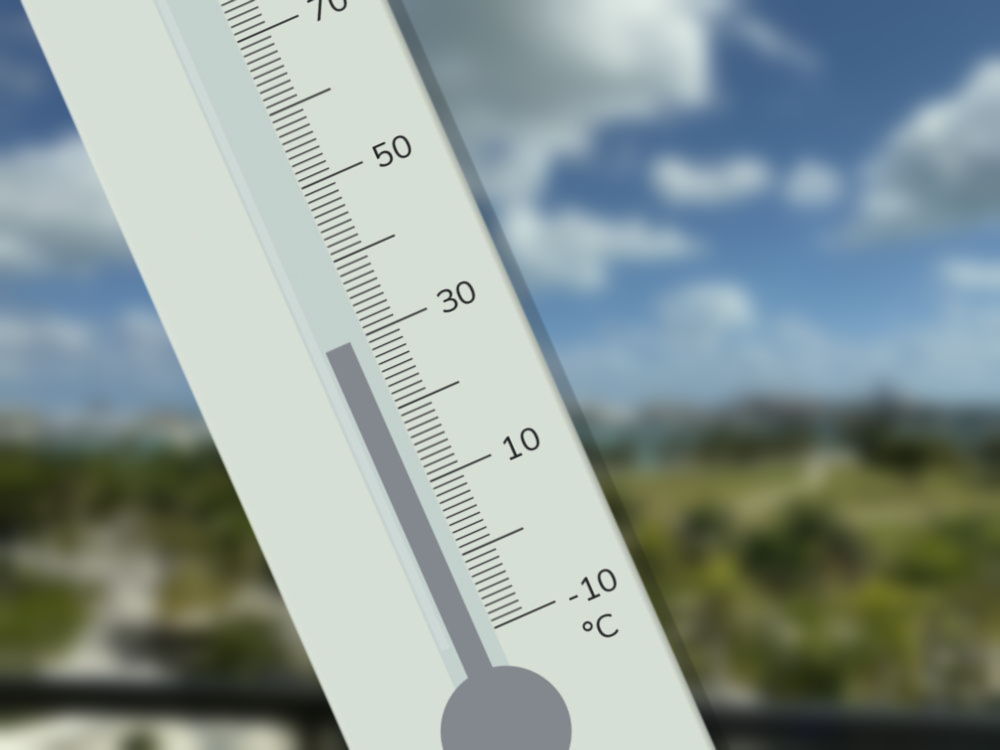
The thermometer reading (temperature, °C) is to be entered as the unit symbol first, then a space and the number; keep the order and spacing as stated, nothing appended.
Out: °C 30
